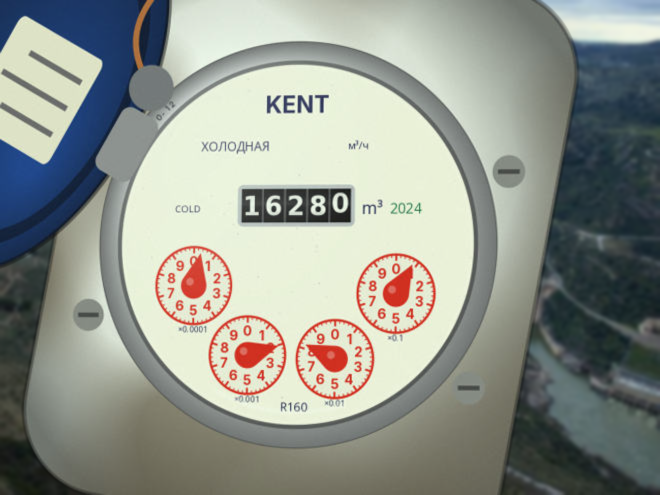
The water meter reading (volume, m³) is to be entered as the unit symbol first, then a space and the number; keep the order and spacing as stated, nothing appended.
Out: m³ 16280.0820
